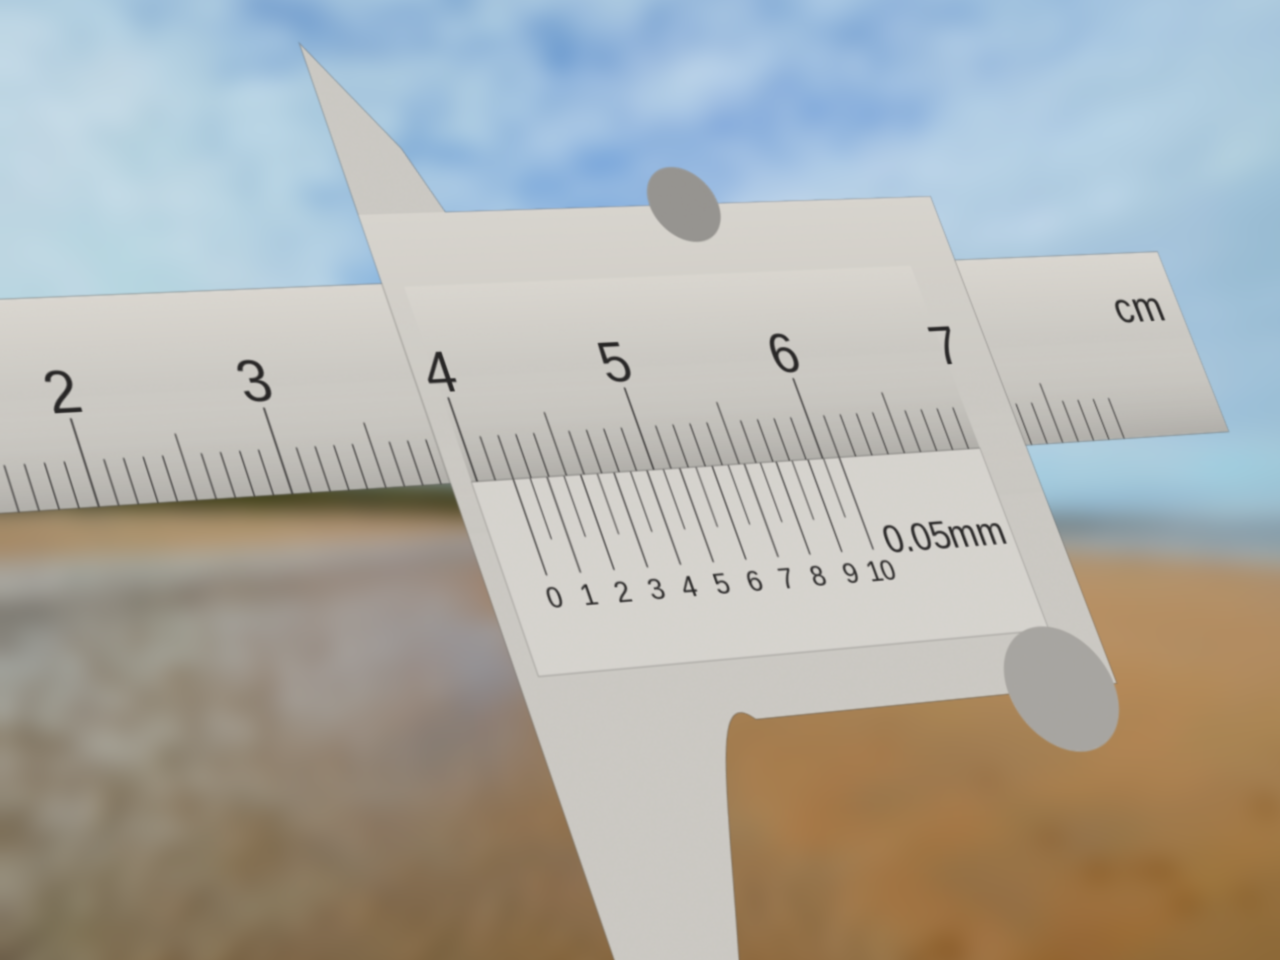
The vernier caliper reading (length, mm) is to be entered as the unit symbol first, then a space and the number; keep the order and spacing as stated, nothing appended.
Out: mm 42.0
